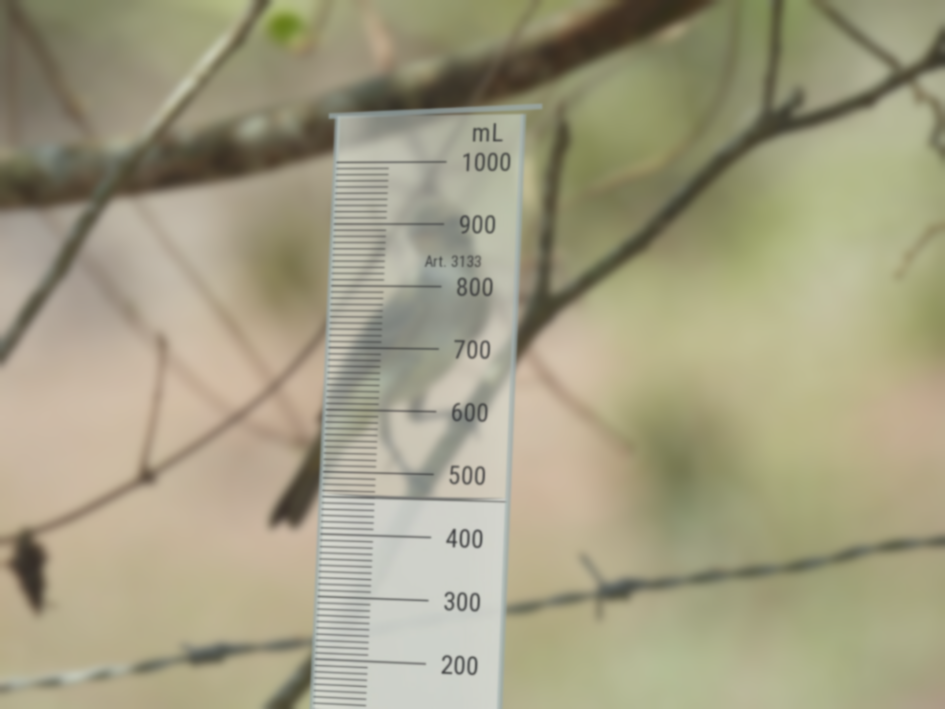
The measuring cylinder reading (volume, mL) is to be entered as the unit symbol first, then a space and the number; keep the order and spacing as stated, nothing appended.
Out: mL 460
